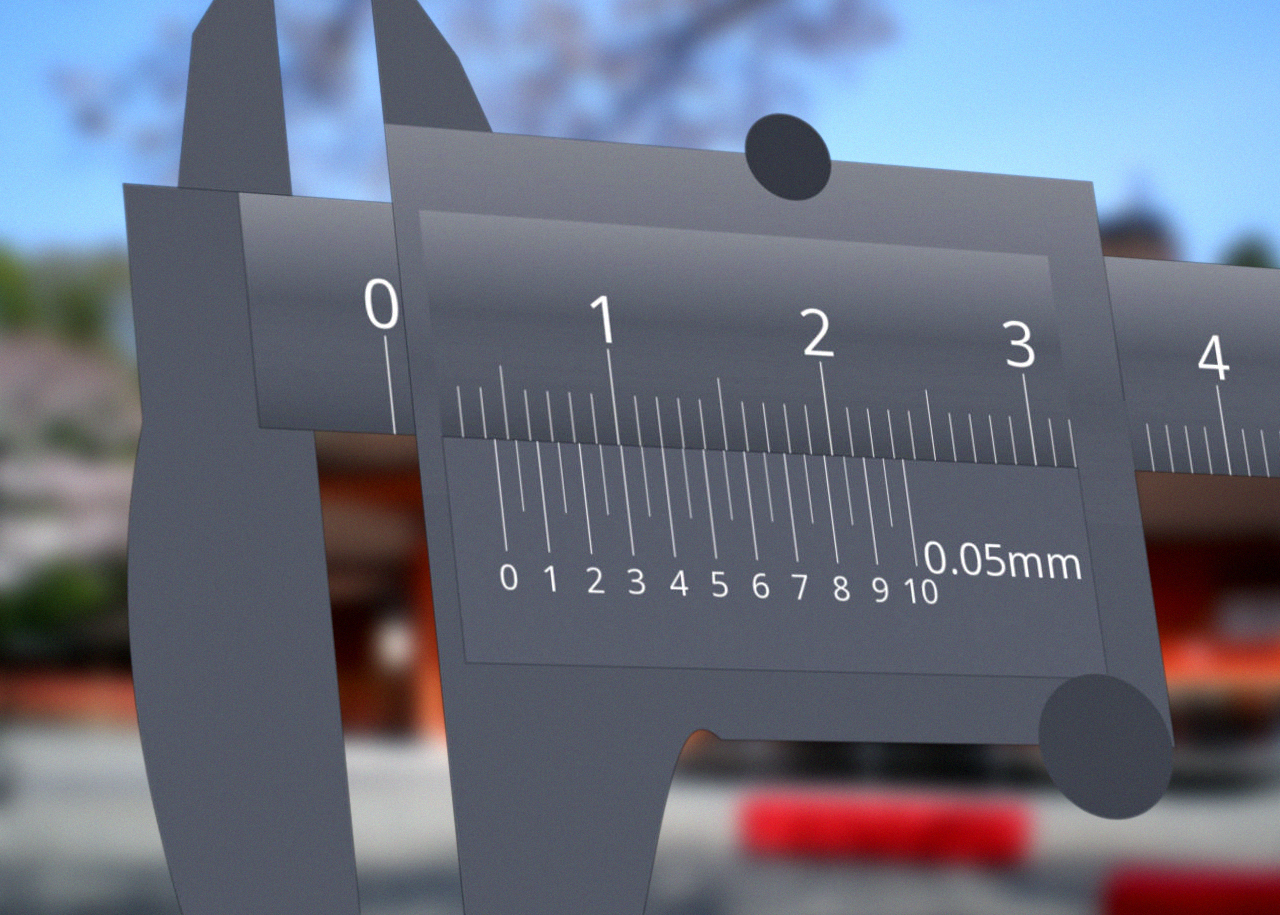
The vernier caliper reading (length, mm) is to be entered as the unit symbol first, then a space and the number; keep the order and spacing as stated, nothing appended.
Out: mm 4.4
